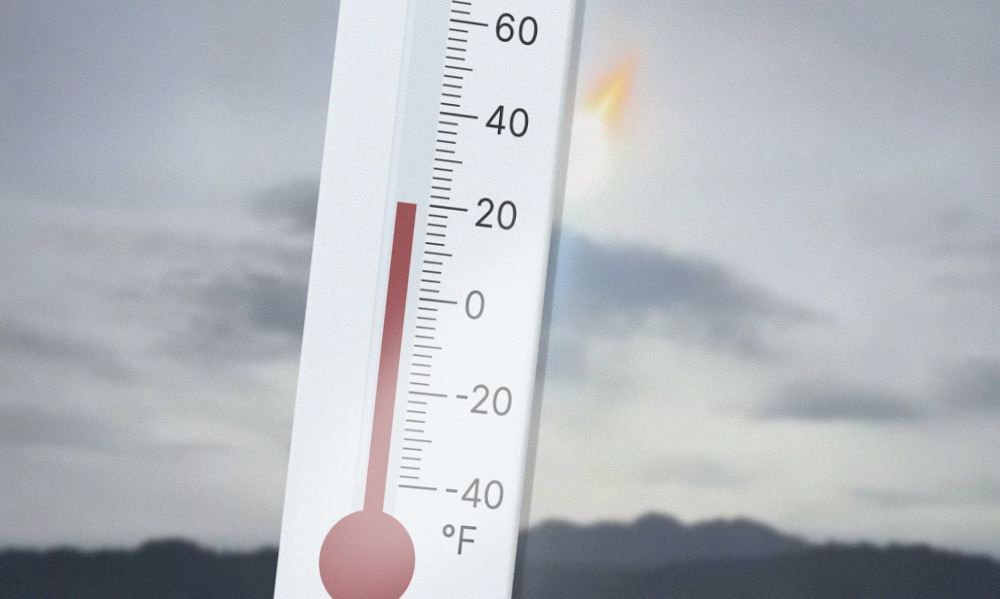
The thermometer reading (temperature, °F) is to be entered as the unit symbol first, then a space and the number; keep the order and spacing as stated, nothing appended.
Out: °F 20
